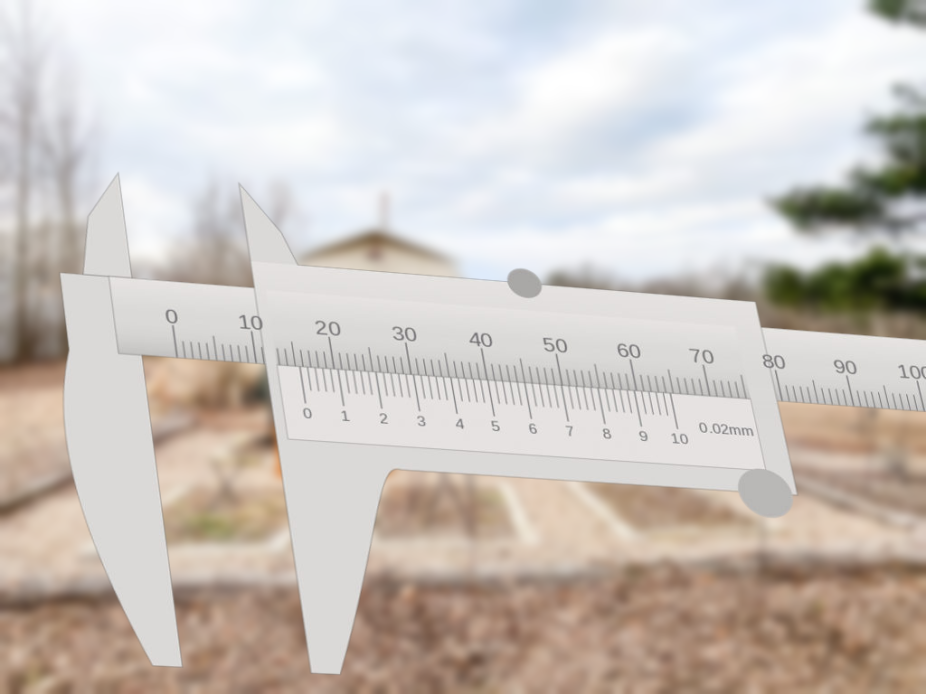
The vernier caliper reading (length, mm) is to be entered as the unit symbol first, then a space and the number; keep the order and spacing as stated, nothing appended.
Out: mm 15.6
